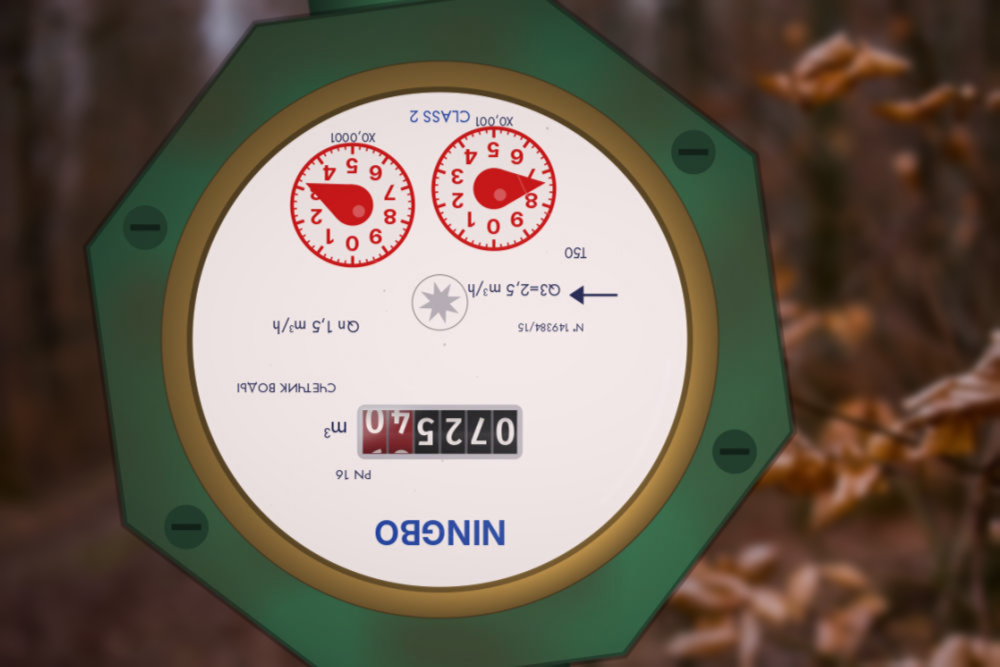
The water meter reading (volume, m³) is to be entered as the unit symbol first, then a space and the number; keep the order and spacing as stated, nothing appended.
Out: m³ 725.3973
